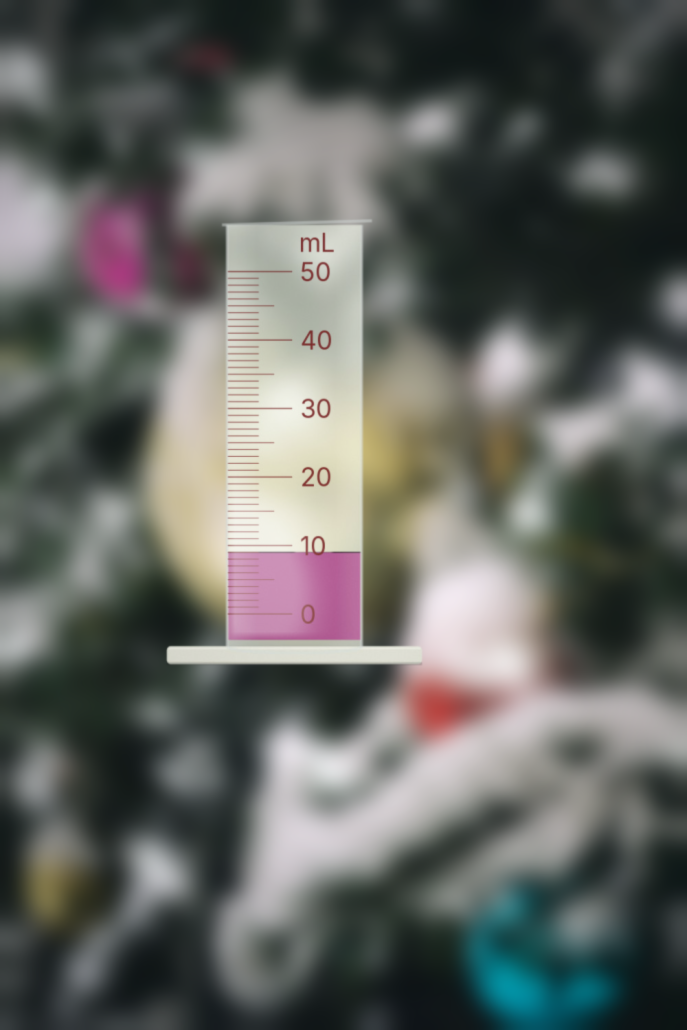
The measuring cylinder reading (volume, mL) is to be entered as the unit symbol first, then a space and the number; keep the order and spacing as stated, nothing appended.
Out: mL 9
